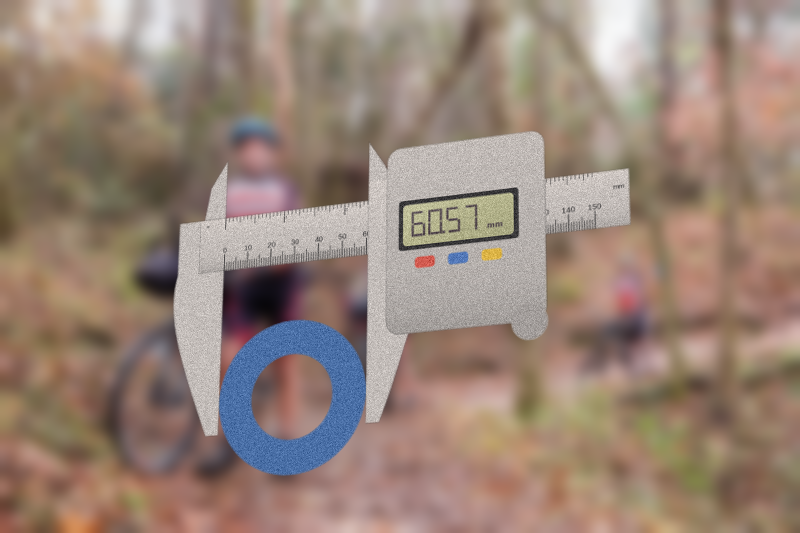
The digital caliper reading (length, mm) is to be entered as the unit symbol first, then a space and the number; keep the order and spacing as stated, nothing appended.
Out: mm 60.57
